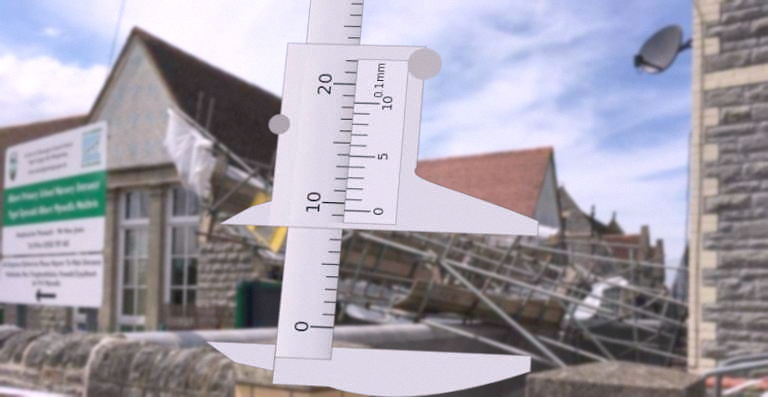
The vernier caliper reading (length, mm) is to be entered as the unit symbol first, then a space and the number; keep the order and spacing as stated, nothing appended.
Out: mm 9.4
